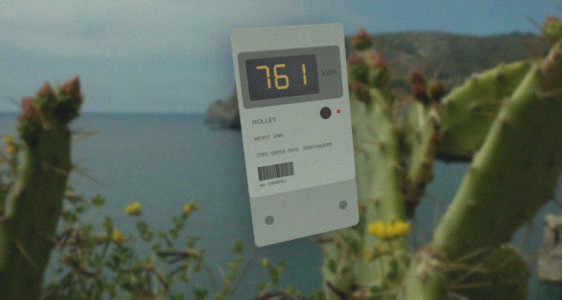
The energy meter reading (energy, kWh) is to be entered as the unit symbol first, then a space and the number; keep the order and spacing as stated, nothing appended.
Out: kWh 761
